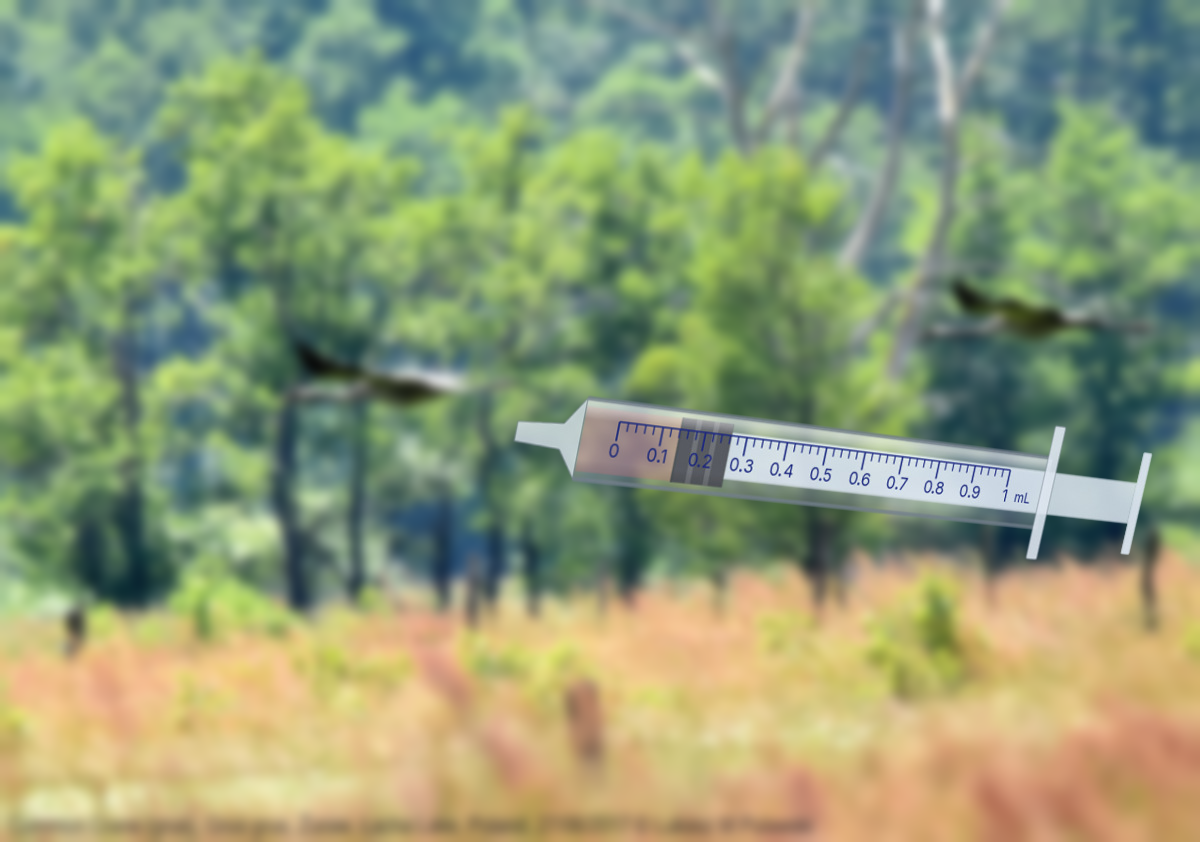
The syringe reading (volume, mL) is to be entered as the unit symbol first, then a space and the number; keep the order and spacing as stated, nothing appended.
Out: mL 0.14
